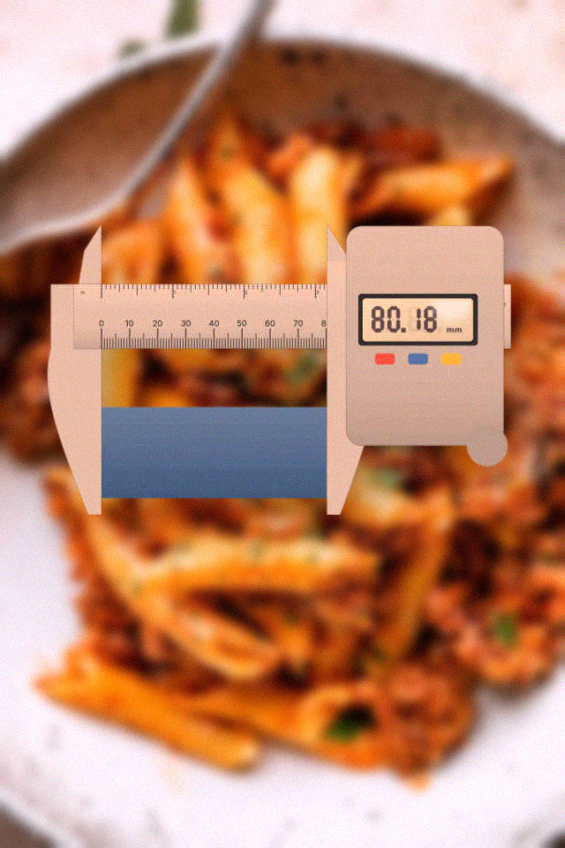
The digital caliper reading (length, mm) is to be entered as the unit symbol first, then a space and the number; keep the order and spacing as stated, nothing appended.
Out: mm 80.18
